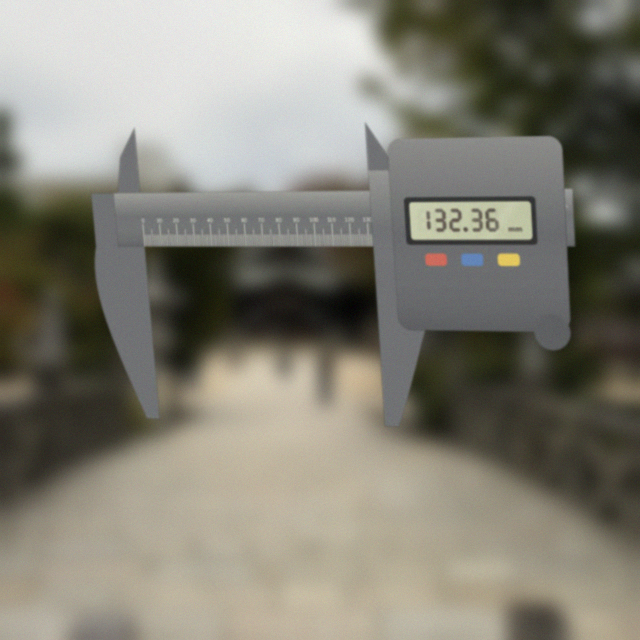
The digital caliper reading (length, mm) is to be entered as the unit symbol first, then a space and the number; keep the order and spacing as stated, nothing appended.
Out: mm 132.36
